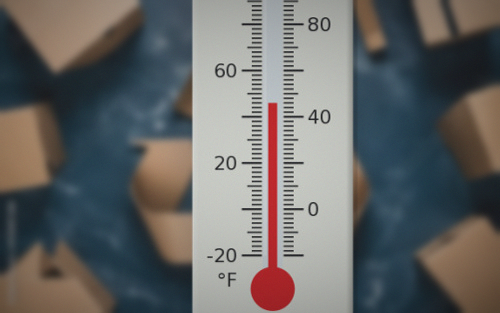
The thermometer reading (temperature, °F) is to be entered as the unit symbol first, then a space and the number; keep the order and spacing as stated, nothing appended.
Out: °F 46
